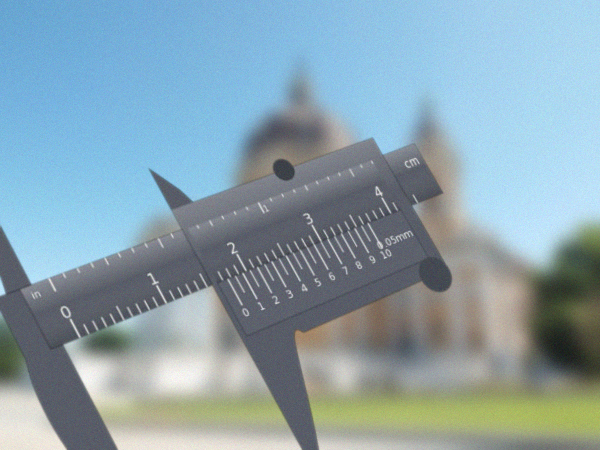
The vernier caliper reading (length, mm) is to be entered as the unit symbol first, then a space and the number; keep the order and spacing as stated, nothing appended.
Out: mm 17.6
